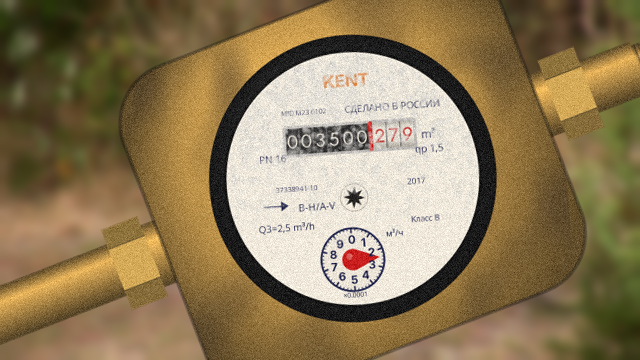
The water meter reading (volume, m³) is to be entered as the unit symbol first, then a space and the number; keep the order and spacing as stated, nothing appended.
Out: m³ 3500.2792
